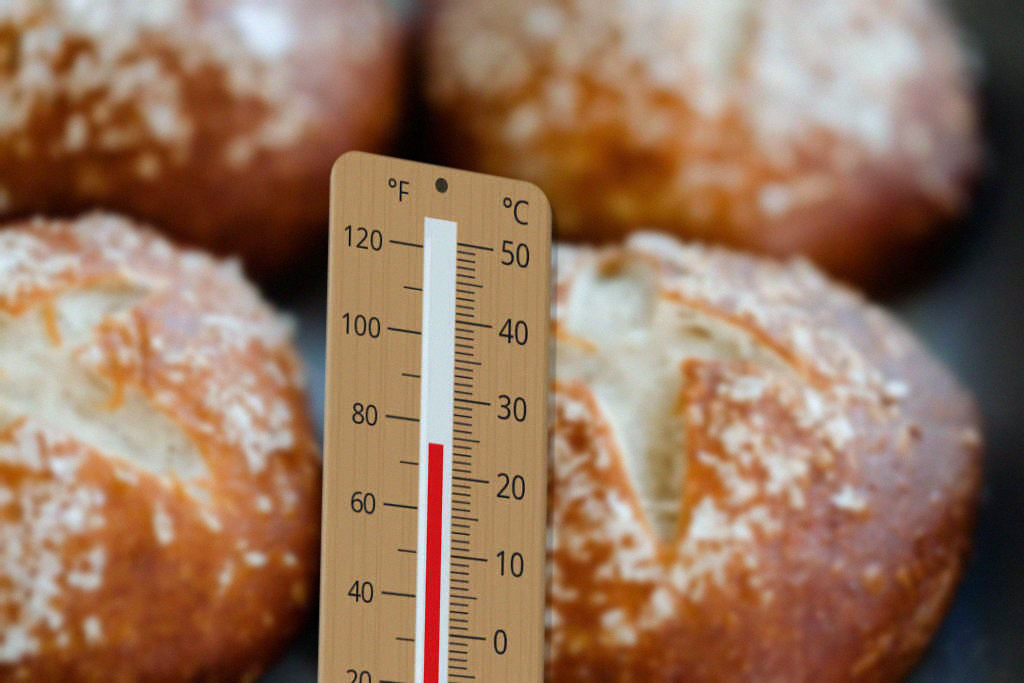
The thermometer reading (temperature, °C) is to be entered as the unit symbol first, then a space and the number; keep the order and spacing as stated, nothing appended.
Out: °C 24
